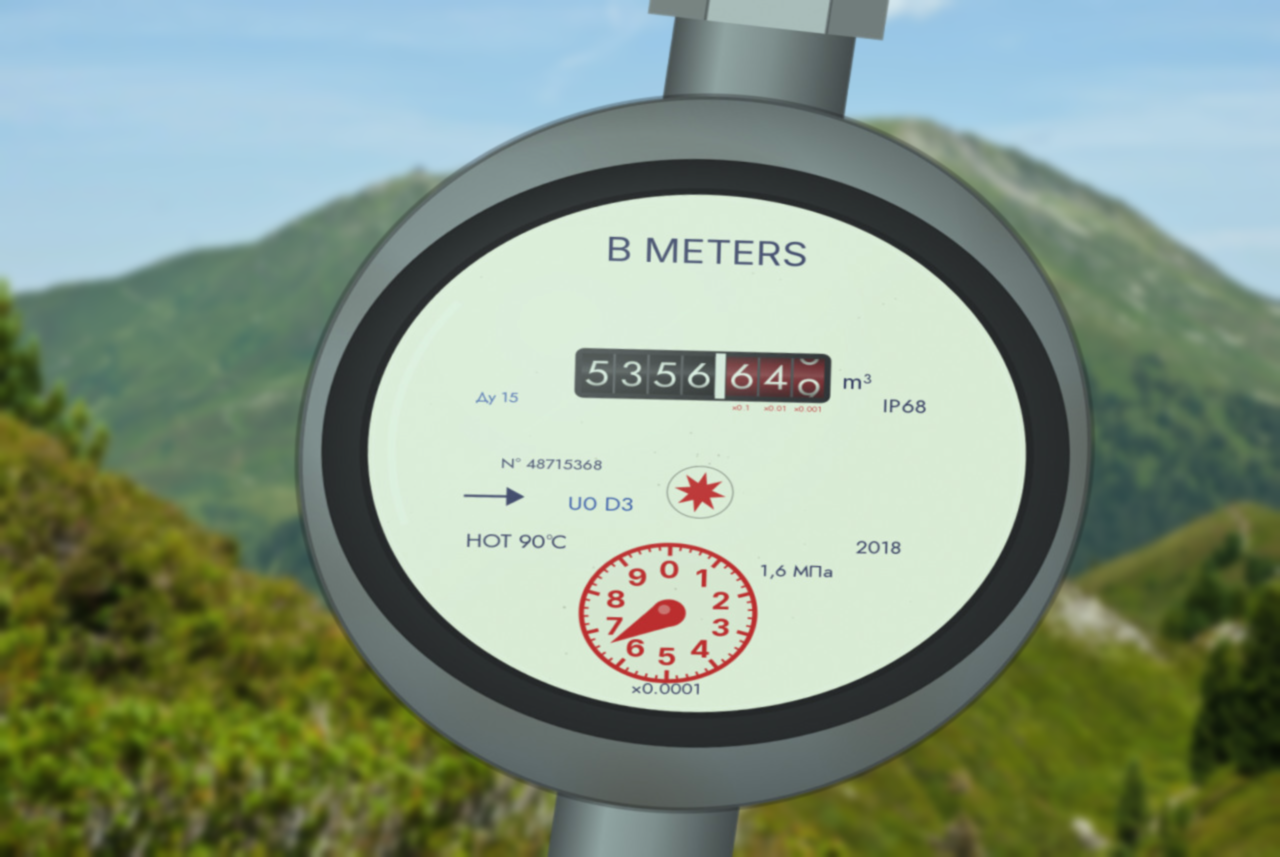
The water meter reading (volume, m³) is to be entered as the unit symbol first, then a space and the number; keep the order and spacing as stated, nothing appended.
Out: m³ 5356.6486
